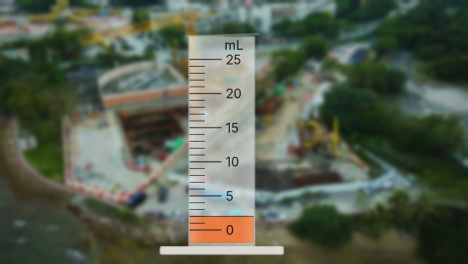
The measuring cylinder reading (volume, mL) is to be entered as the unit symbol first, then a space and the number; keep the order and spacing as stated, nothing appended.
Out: mL 2
